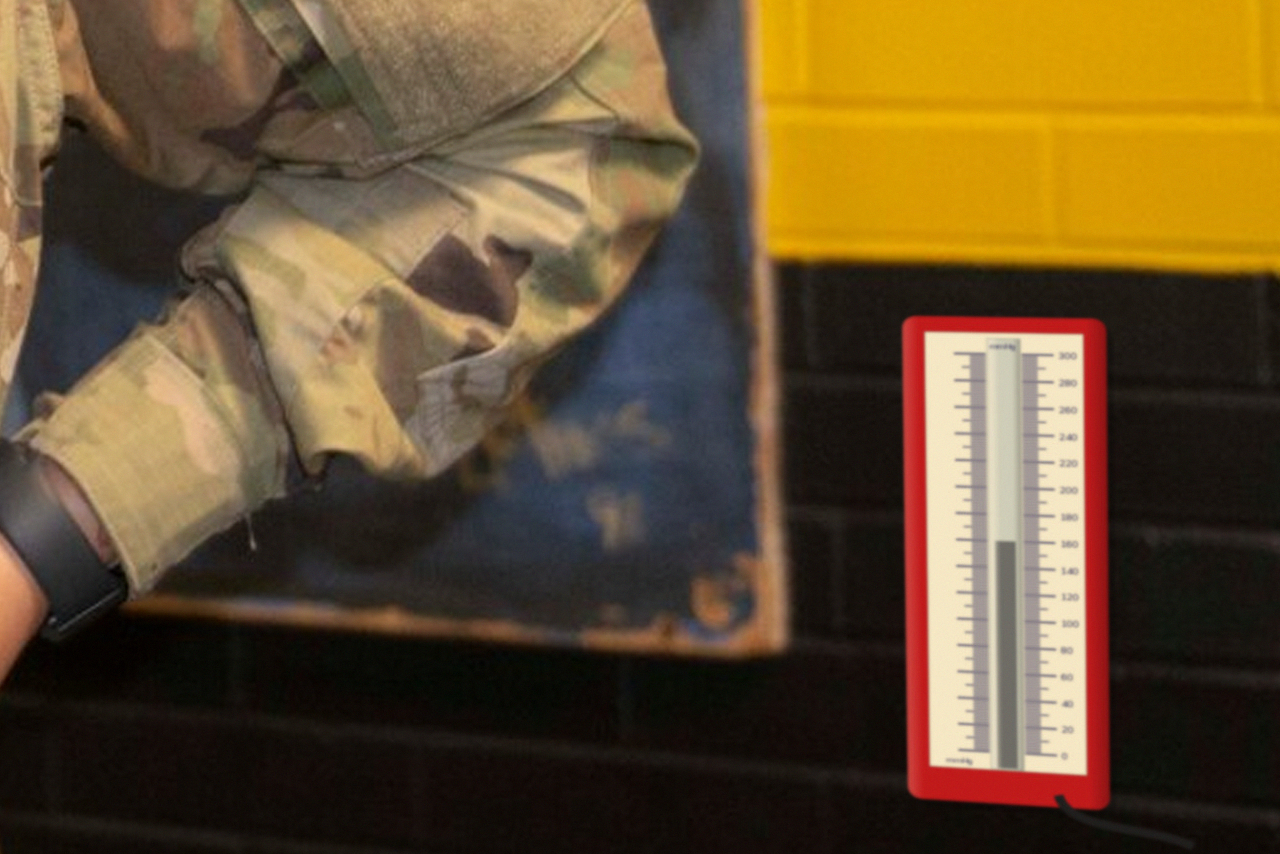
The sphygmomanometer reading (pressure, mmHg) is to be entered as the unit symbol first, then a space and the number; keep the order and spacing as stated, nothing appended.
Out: mmHg 160
